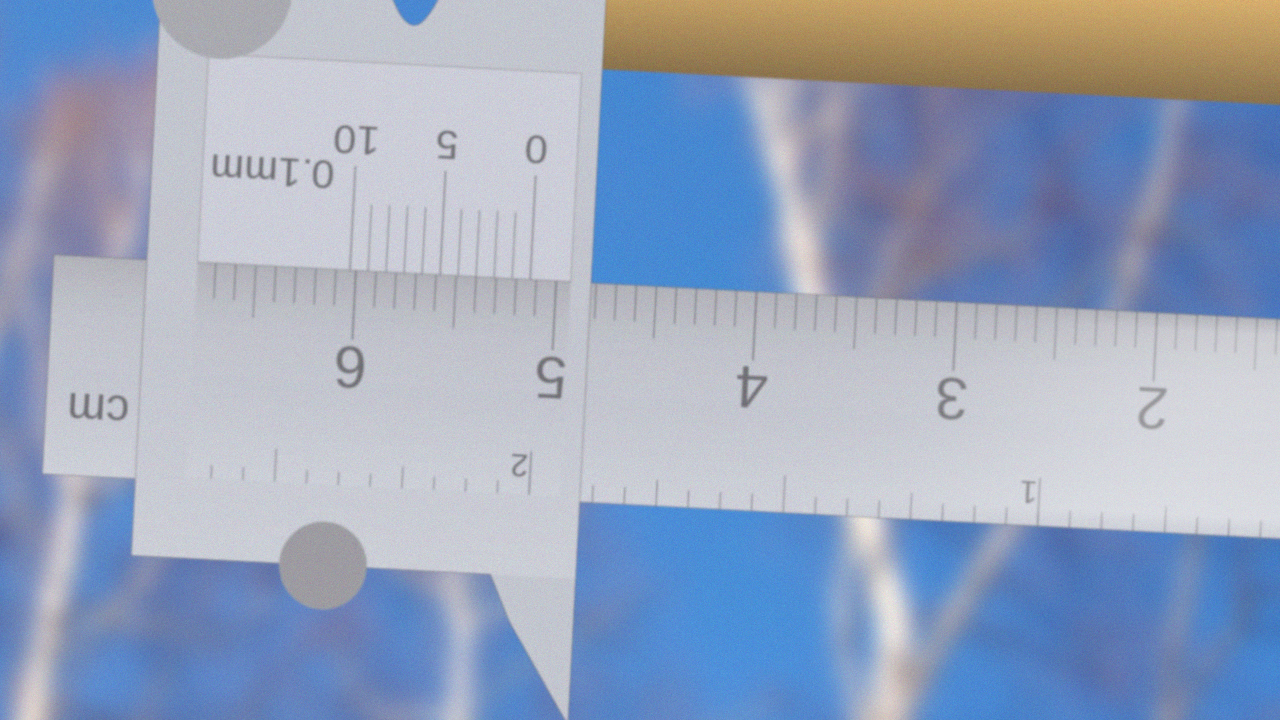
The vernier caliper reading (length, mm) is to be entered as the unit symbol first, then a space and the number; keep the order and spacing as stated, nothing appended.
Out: mm 51.3
